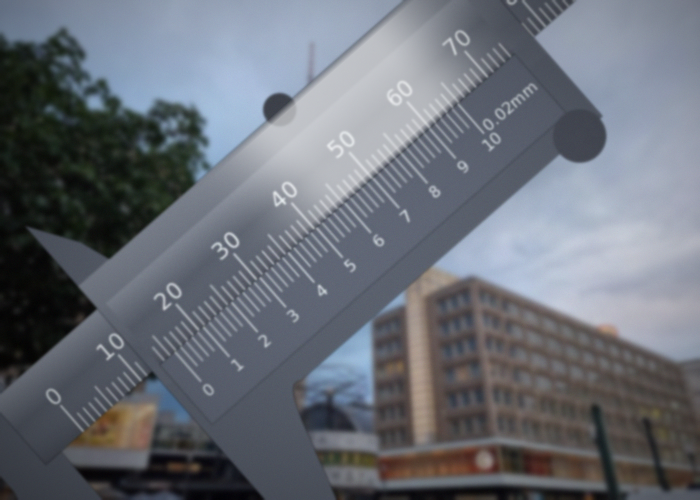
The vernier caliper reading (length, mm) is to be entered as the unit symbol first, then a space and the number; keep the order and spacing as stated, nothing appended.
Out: mm 15.8
